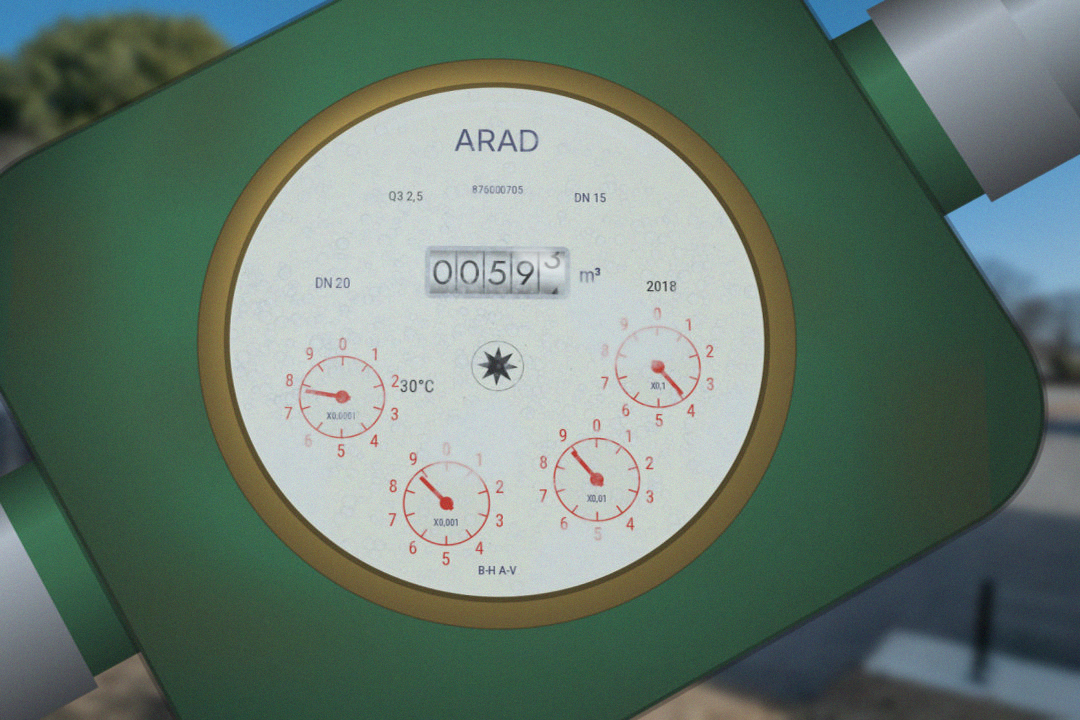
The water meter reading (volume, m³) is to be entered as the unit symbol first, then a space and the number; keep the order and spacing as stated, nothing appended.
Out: m³ 593.3887
